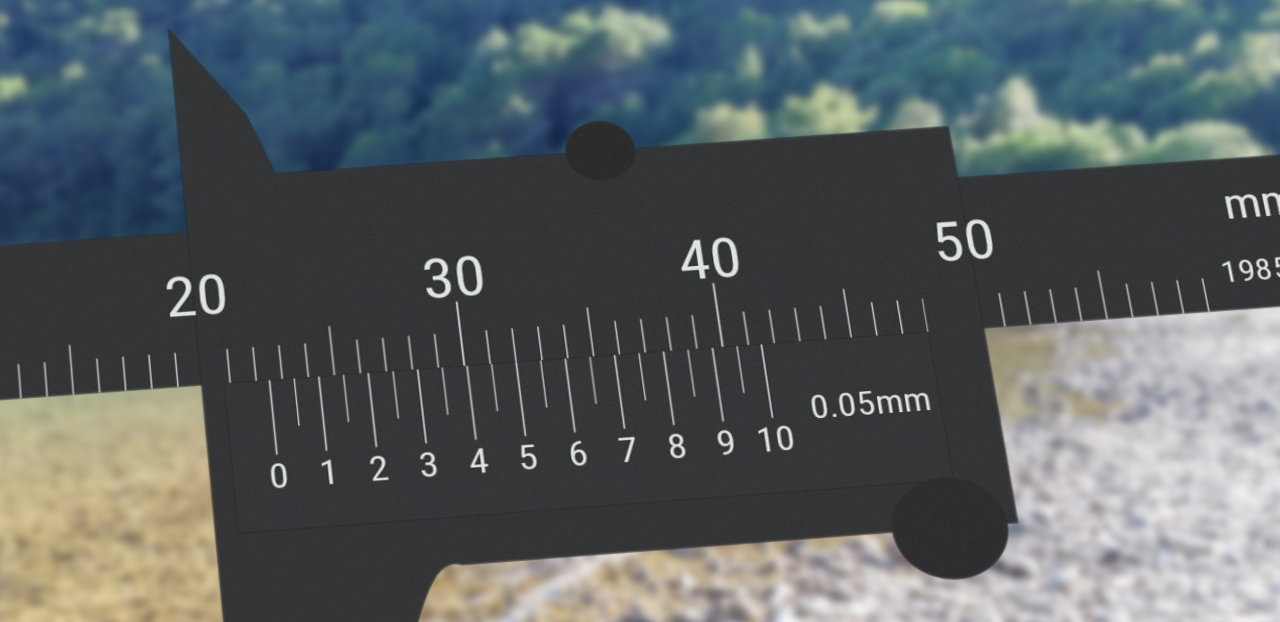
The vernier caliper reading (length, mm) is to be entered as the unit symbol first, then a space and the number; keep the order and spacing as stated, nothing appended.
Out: mm 22.50
